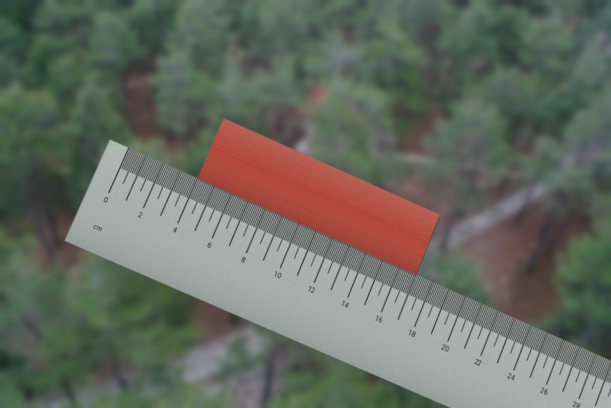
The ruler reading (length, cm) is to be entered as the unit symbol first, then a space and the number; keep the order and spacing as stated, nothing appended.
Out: cm 13
